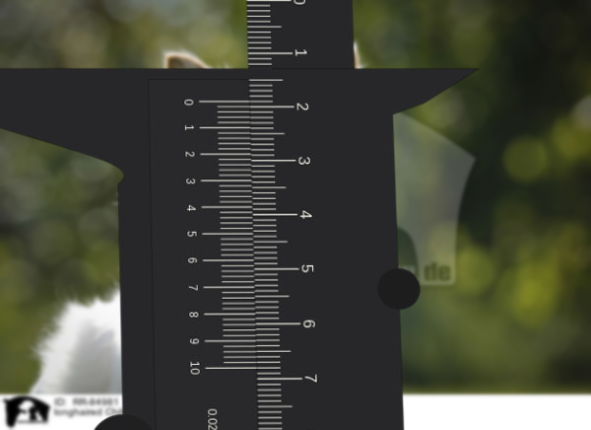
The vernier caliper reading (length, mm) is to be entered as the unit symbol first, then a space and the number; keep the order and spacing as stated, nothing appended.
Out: mm 19.0
